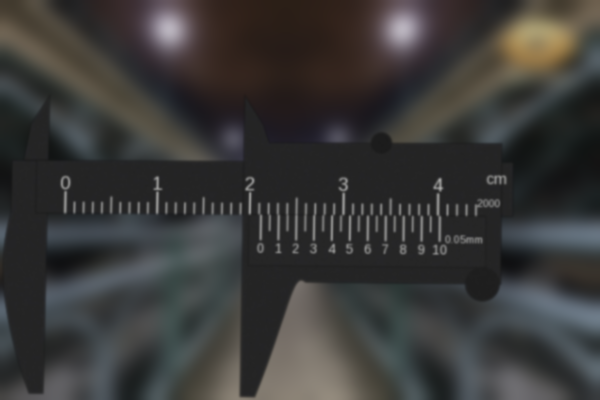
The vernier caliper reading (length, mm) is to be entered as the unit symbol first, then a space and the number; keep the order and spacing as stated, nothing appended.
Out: mm 21.2
